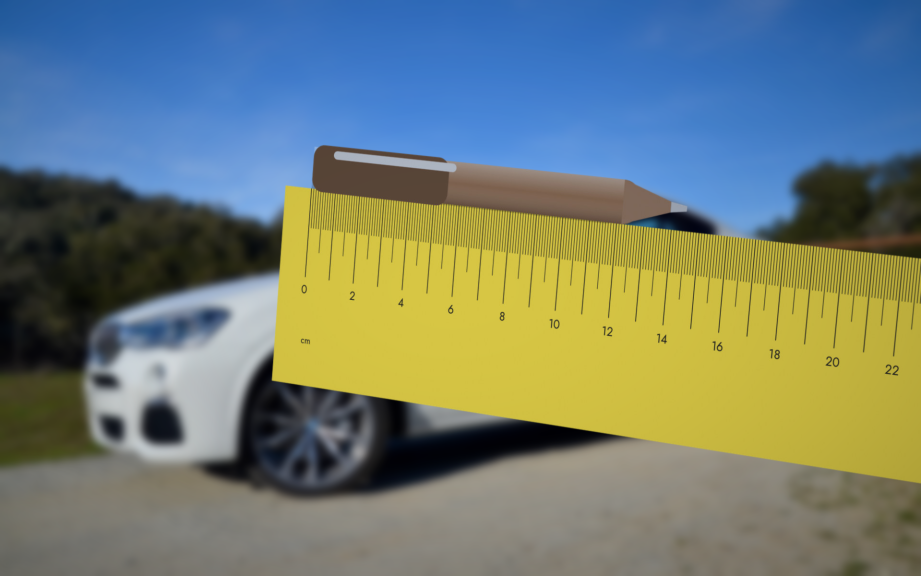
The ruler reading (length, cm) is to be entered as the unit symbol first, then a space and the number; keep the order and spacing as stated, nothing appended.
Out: cm 14.5
